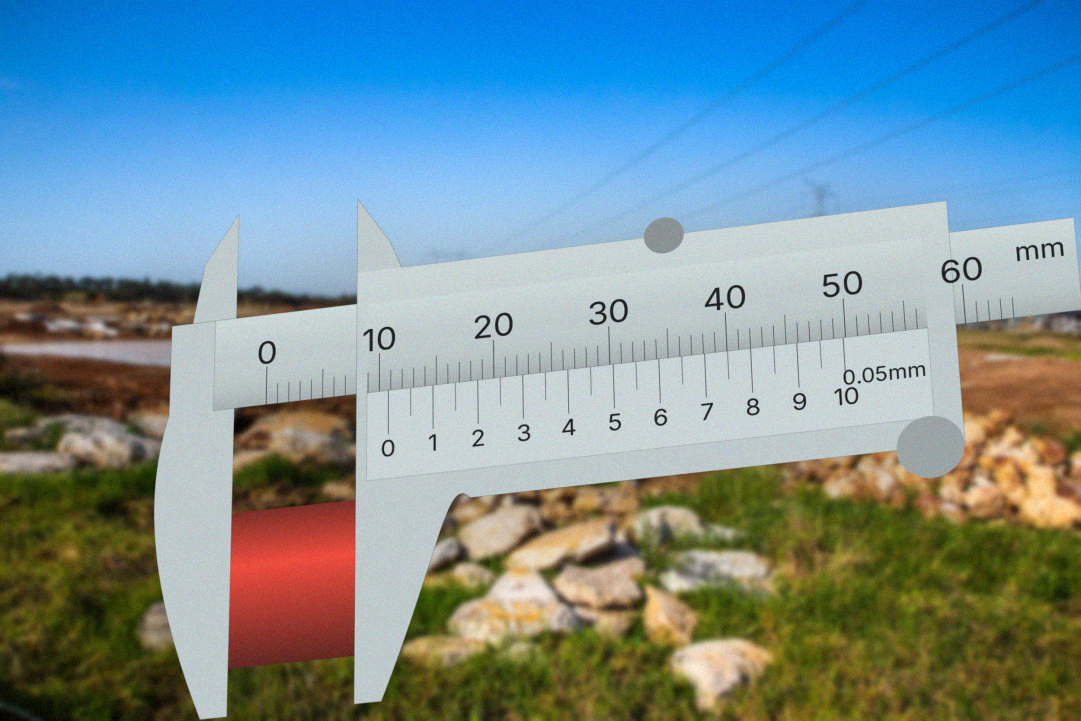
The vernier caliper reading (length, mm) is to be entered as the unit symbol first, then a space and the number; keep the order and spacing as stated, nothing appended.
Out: mm 10.8
